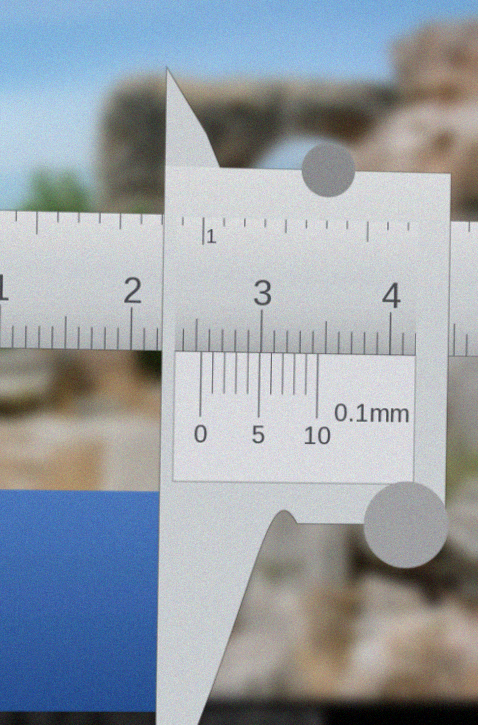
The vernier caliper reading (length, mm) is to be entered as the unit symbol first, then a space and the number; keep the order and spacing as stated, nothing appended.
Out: mm 25.4
